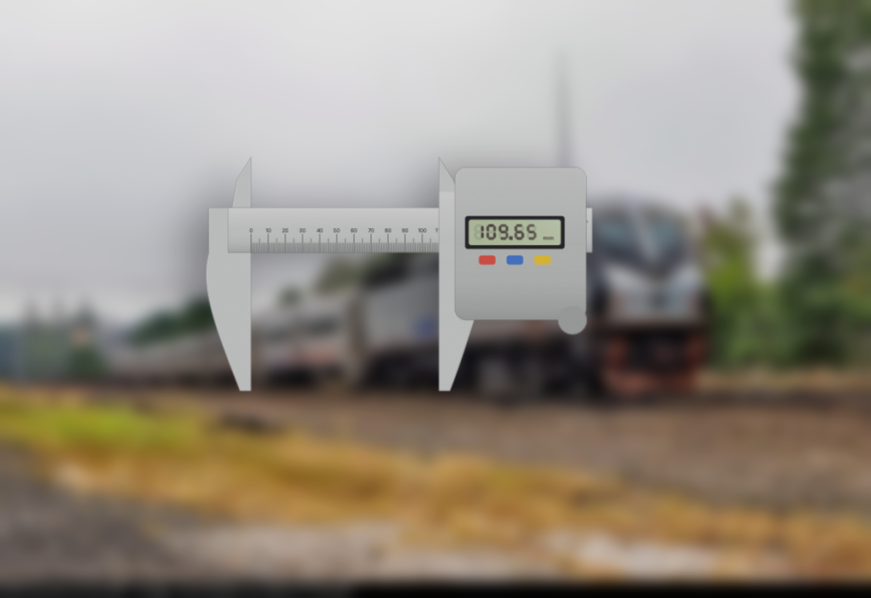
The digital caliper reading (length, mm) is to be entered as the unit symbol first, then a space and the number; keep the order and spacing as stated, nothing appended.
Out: mm 109.65
